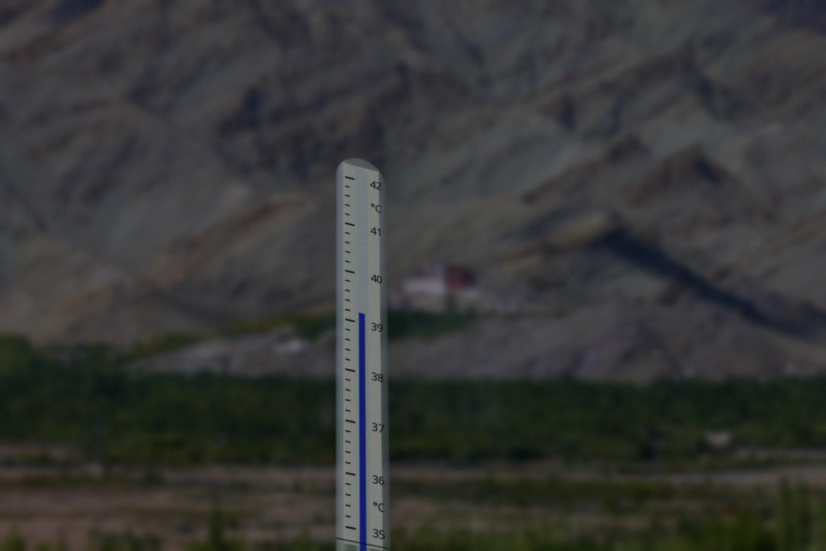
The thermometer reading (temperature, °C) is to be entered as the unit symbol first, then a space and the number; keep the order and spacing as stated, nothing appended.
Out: °C 39.2
